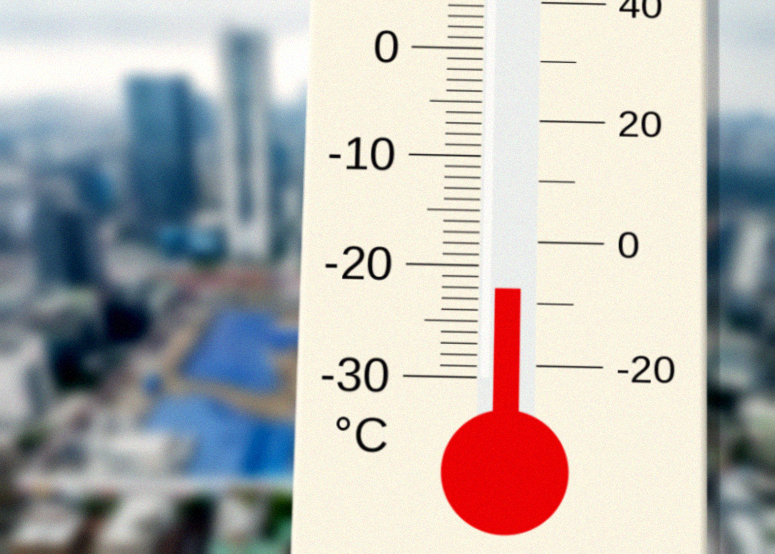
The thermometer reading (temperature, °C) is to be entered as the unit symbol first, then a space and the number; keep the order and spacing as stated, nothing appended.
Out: °C -22
